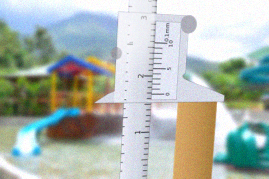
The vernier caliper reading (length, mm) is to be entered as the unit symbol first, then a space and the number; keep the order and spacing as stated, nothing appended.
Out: mm 16.8
